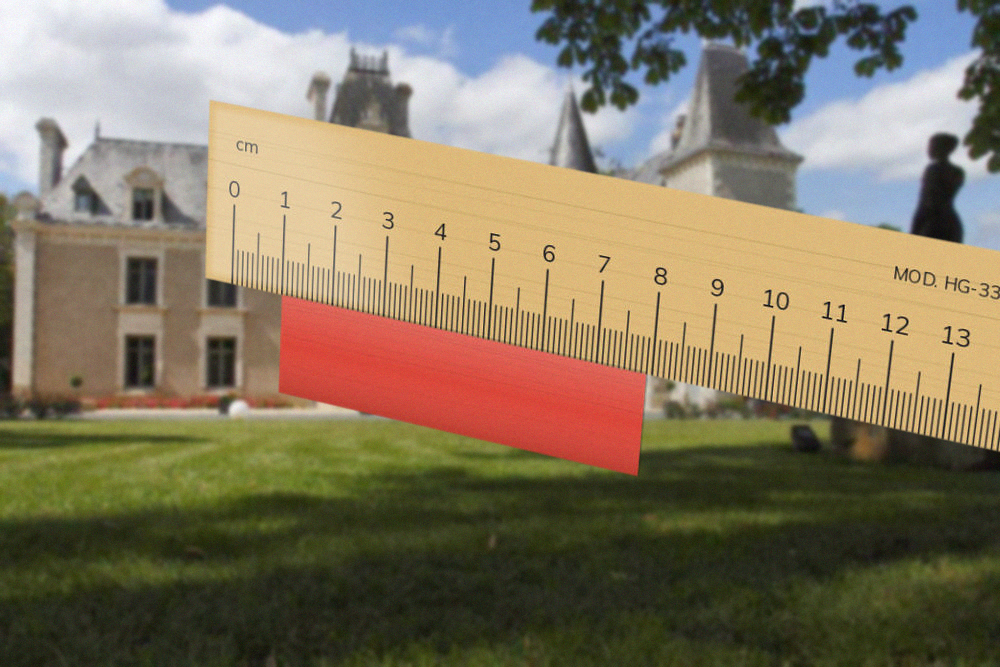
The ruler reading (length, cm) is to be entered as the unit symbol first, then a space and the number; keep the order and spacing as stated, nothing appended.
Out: cm 6.9
